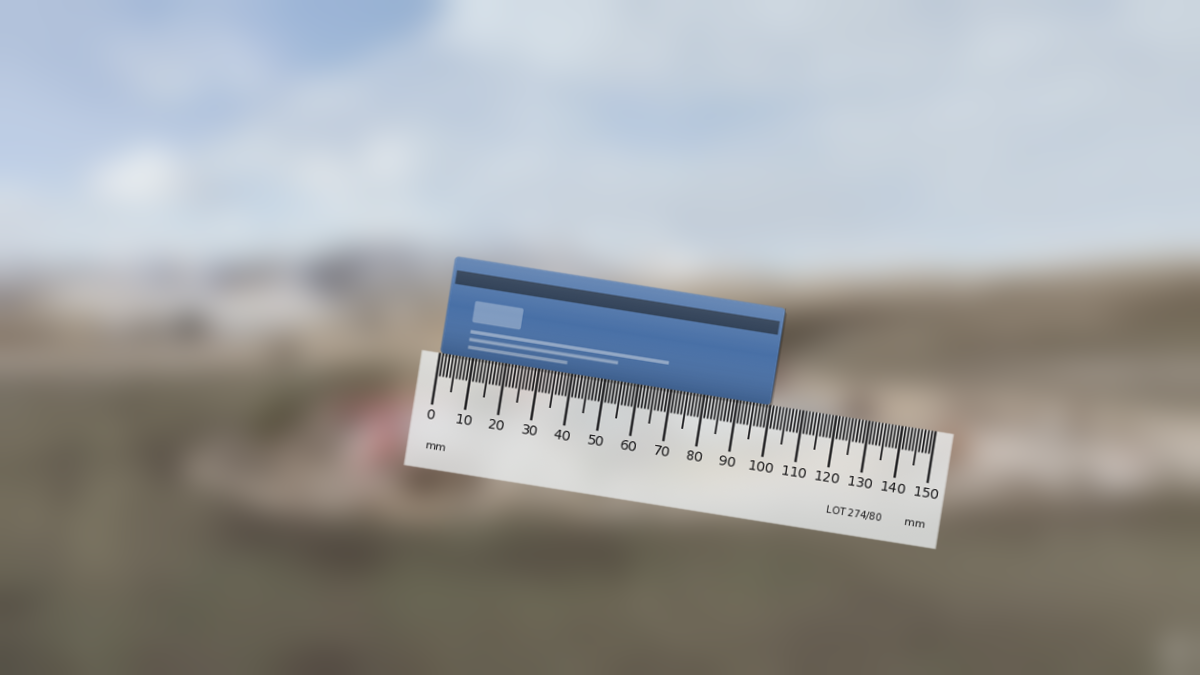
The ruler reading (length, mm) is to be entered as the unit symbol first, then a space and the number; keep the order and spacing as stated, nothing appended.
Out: mm 100
